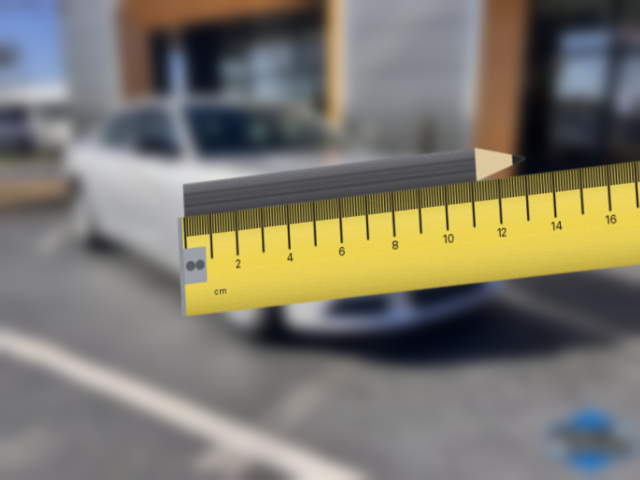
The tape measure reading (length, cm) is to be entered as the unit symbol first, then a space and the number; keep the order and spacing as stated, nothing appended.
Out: cm 13
